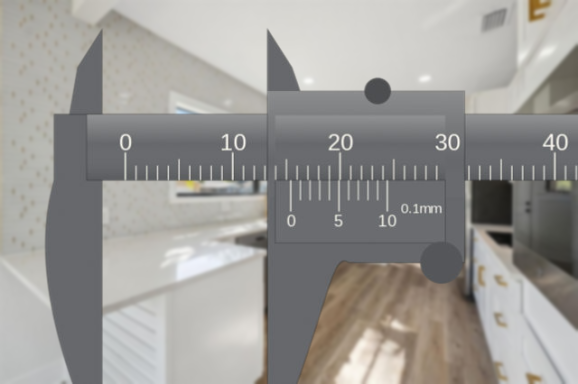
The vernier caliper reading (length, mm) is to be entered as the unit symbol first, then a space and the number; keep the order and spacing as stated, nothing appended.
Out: mm 15.4
